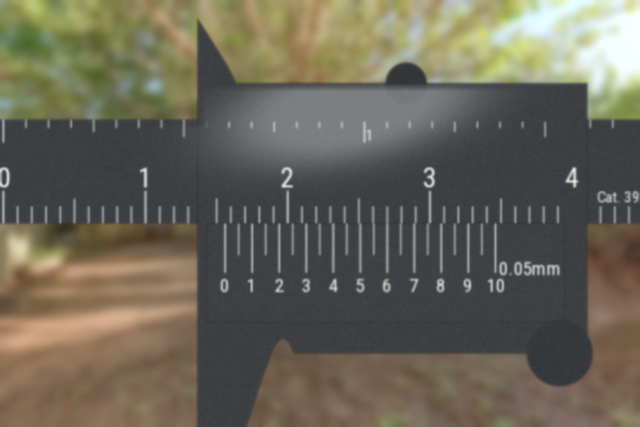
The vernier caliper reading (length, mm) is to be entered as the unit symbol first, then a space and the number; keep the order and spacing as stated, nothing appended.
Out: mm 15.6
